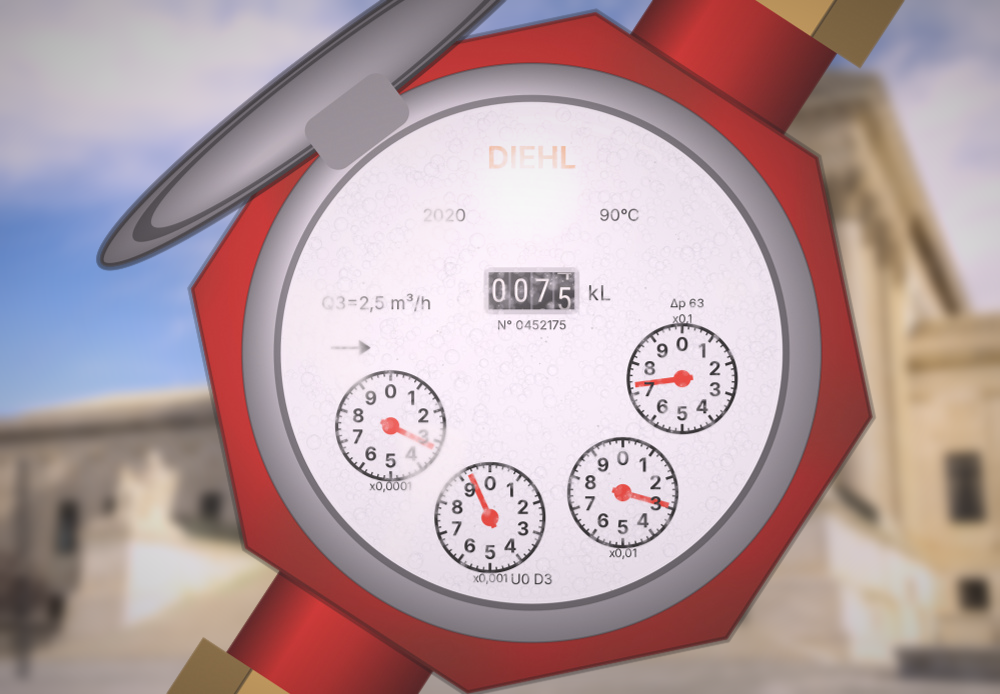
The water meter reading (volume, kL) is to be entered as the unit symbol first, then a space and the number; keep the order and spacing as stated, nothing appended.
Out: kL 74.7293
